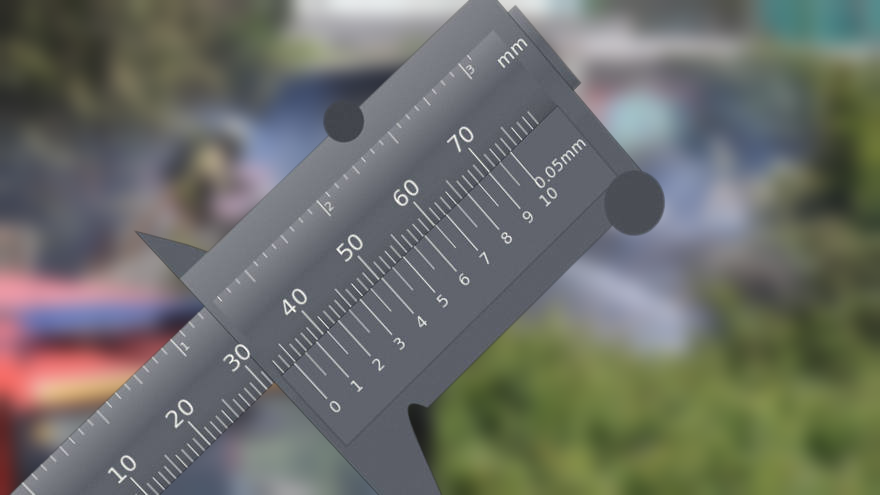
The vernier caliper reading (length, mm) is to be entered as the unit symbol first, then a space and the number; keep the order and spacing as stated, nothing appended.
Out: mm 34.8
